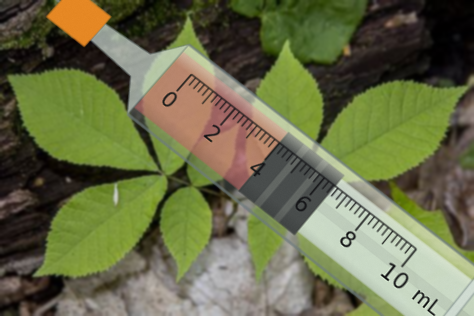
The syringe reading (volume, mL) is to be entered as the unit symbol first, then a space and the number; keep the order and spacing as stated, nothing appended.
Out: mL 4
